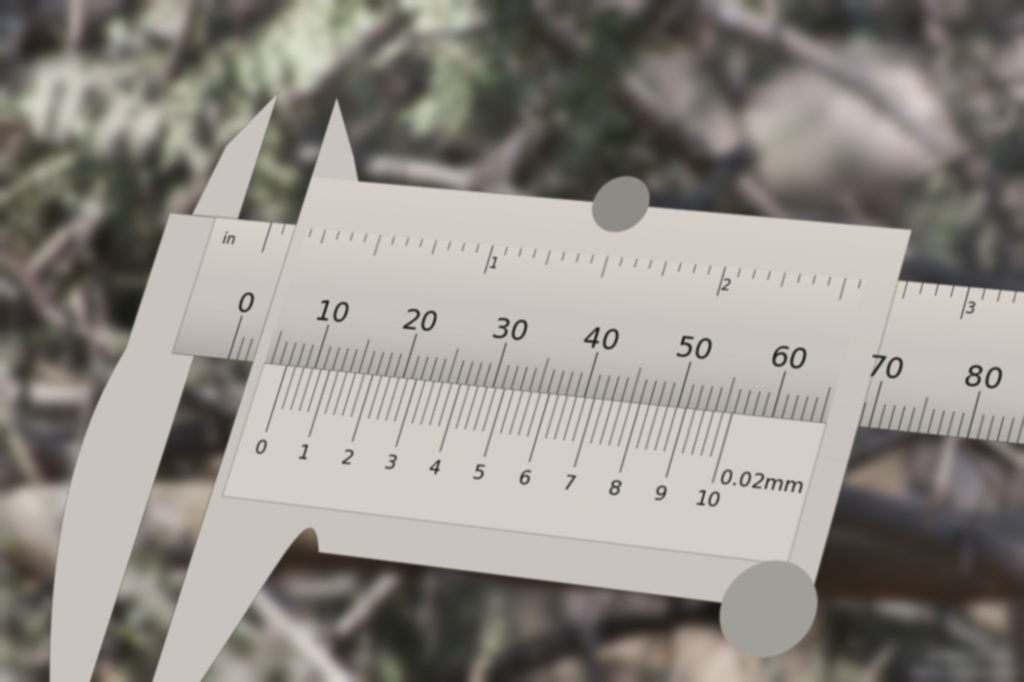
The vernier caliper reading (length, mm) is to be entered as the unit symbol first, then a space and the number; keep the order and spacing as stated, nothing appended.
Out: mm 6.8
